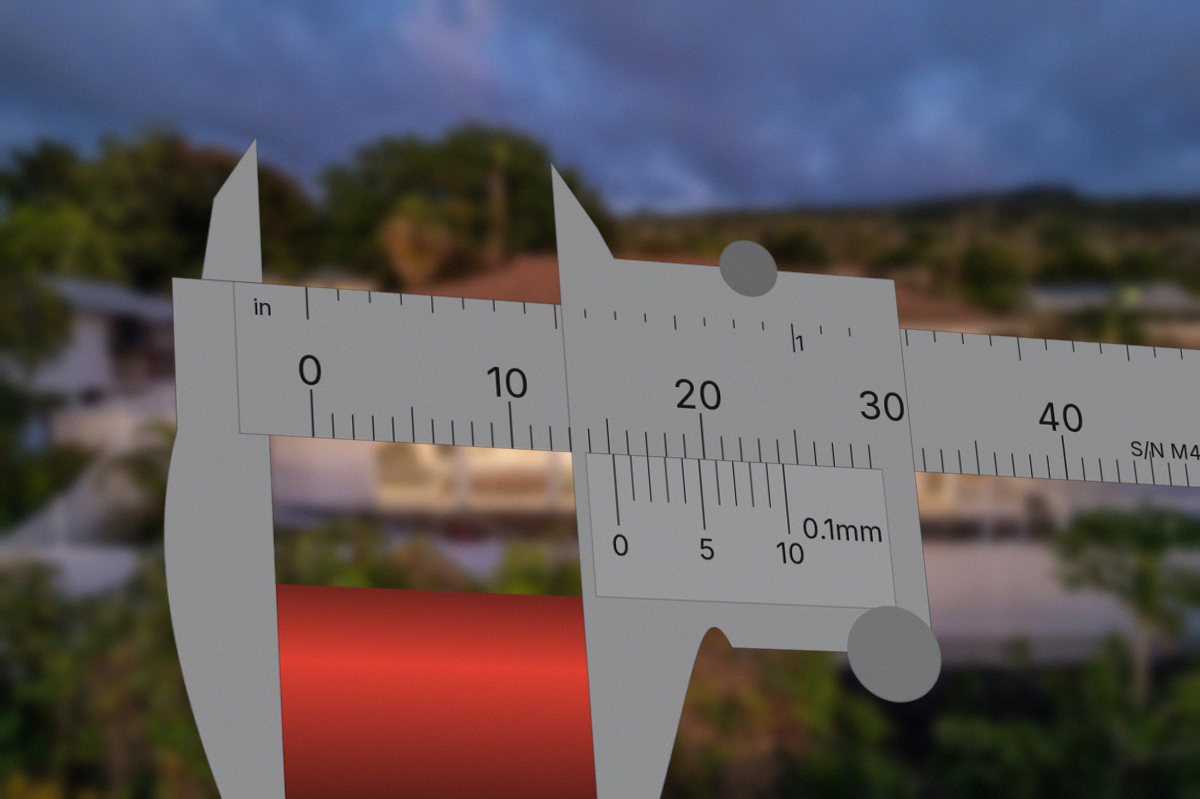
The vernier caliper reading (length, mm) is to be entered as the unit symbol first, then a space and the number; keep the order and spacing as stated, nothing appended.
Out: mm 15.2
